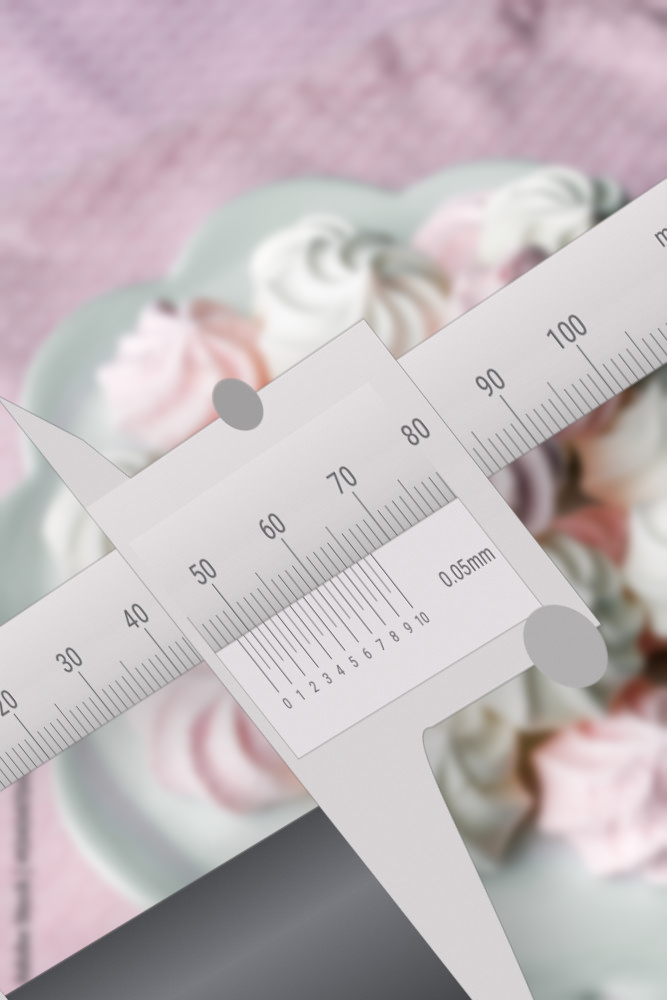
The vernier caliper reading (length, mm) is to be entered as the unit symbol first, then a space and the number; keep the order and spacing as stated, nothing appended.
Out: mm 48.2
